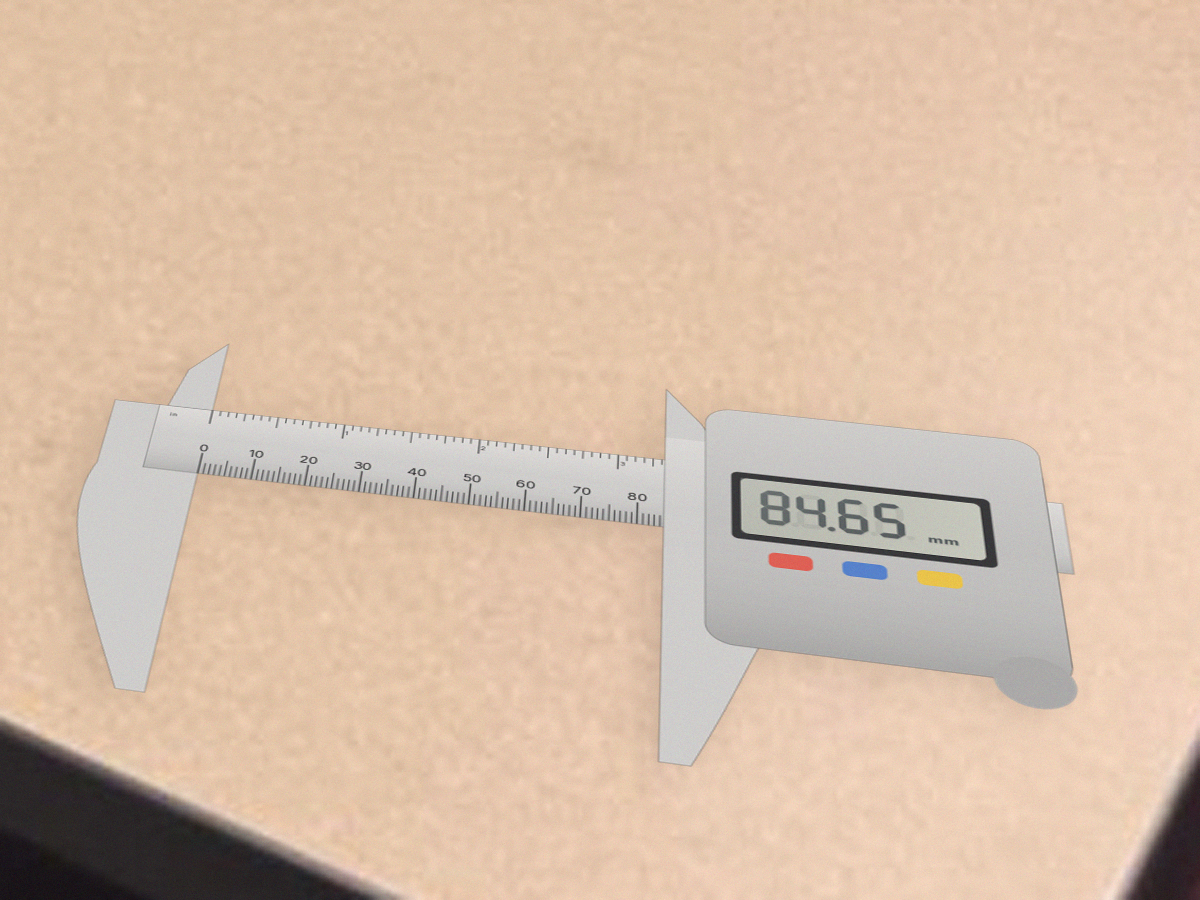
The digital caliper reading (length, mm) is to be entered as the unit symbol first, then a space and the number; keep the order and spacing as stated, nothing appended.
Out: mm 84.65
